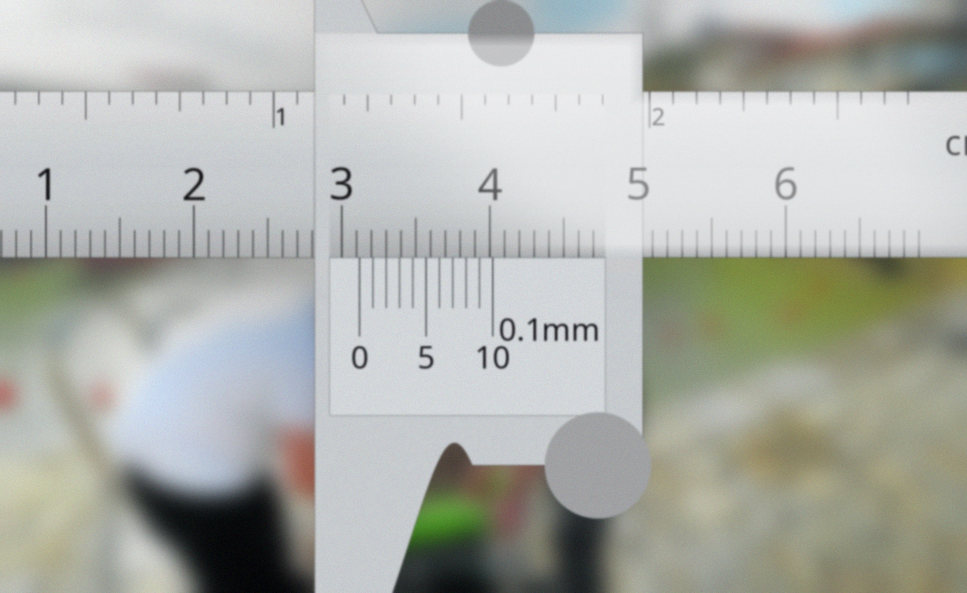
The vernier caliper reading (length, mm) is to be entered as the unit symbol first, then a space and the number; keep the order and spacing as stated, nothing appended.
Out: mm 31.2
